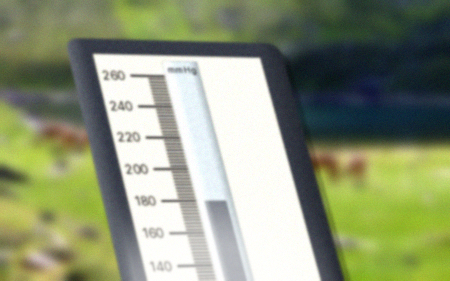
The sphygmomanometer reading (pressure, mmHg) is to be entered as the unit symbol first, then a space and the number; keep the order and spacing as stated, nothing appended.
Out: mmHg 180
